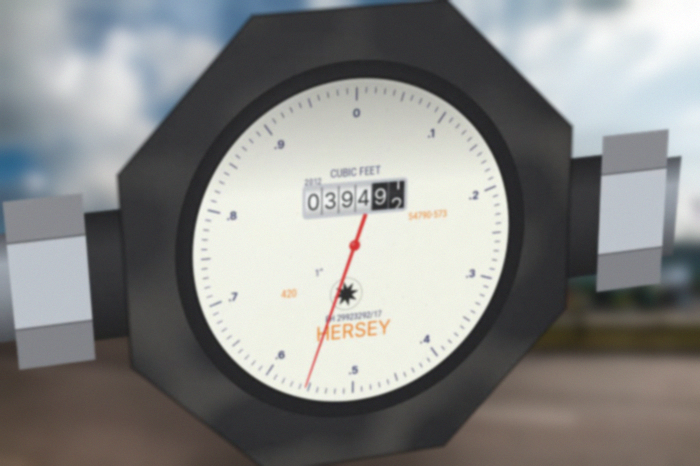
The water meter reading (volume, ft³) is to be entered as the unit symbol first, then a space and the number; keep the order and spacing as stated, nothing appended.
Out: ft³ 39491.55
